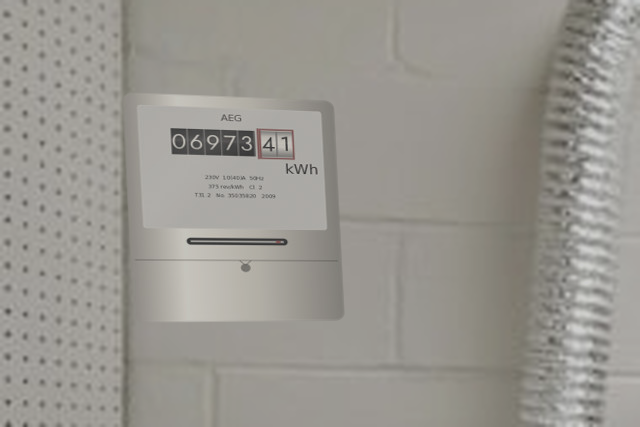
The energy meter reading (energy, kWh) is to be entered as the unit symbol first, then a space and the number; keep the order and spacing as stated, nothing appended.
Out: kWh 6973.41
